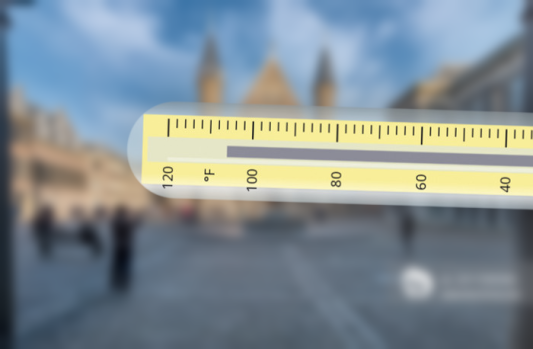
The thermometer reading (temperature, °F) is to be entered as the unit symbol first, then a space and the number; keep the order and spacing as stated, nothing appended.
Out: °F 106
